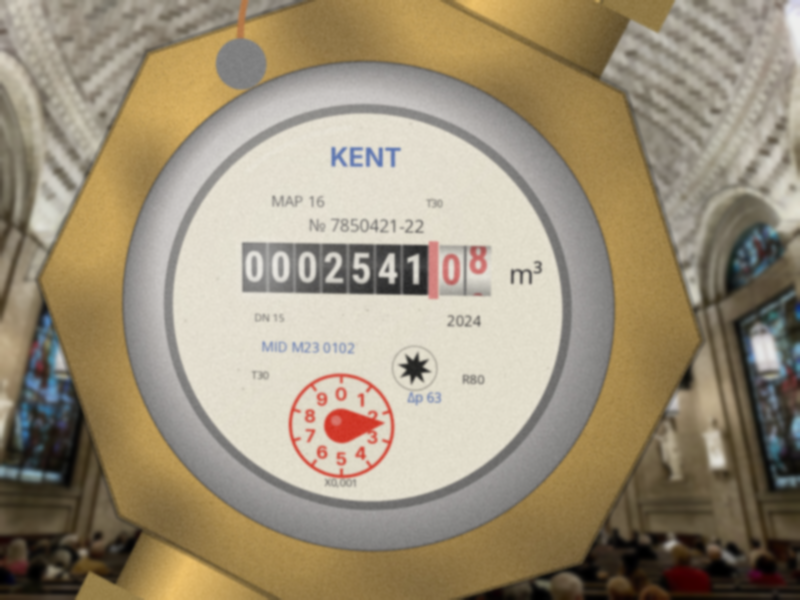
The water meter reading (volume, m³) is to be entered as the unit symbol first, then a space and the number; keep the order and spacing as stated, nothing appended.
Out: m³ 2541.082
